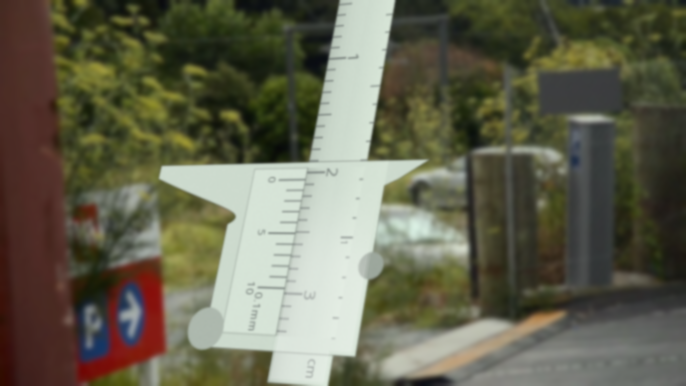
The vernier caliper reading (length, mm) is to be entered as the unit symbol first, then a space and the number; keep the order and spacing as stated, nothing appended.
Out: mm 20.6
